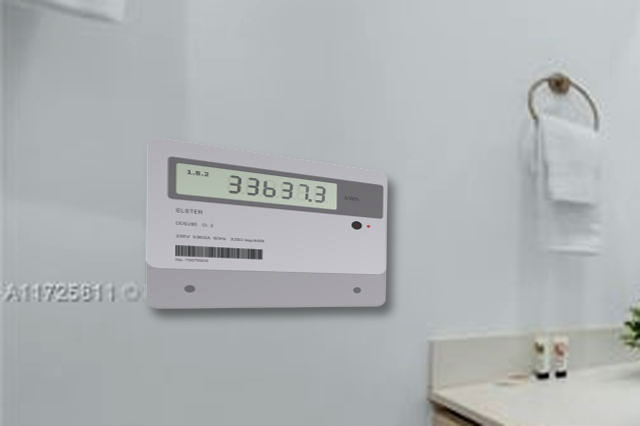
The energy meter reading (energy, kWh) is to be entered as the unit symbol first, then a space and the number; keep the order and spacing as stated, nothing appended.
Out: kWh 33637.3
